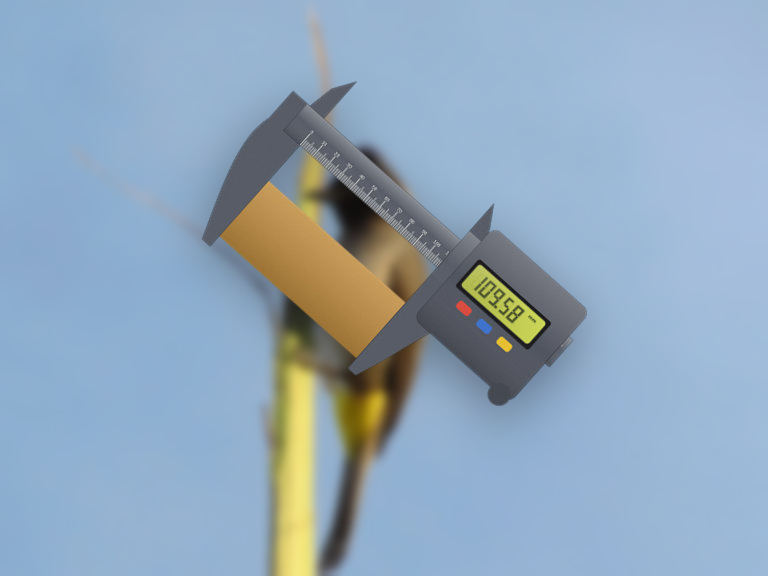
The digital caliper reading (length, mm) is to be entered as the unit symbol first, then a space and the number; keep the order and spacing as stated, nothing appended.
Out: mm 109.58
